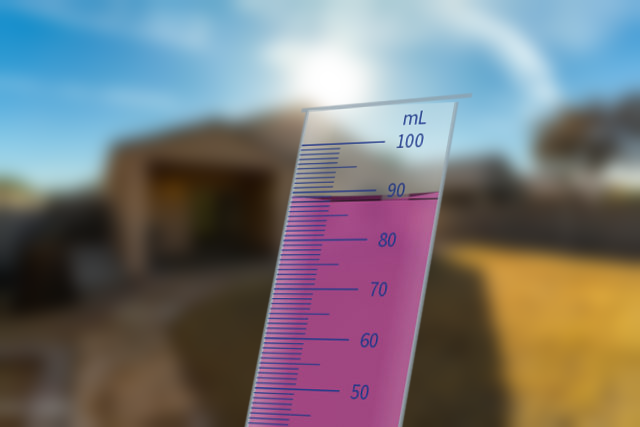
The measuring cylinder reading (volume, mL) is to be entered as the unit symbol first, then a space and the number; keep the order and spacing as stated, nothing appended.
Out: mL 88
